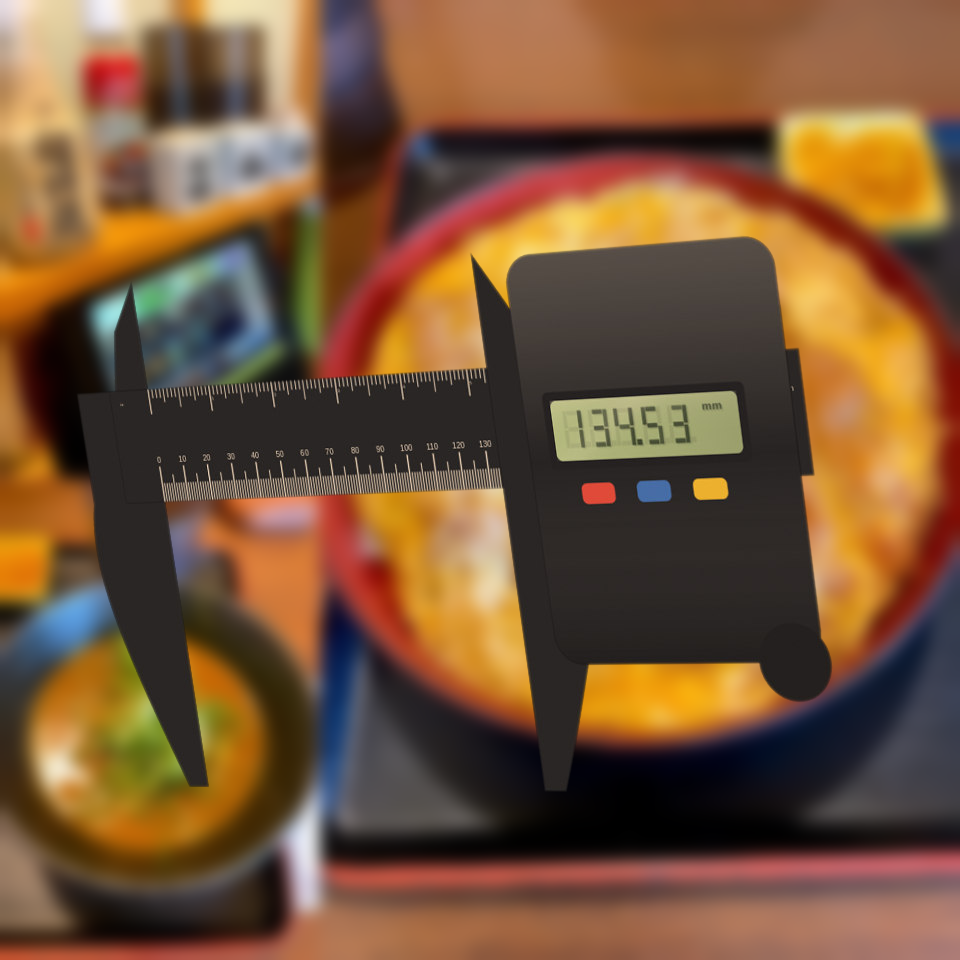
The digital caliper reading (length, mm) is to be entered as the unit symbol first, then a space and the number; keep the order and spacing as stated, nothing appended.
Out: mm 134.53
